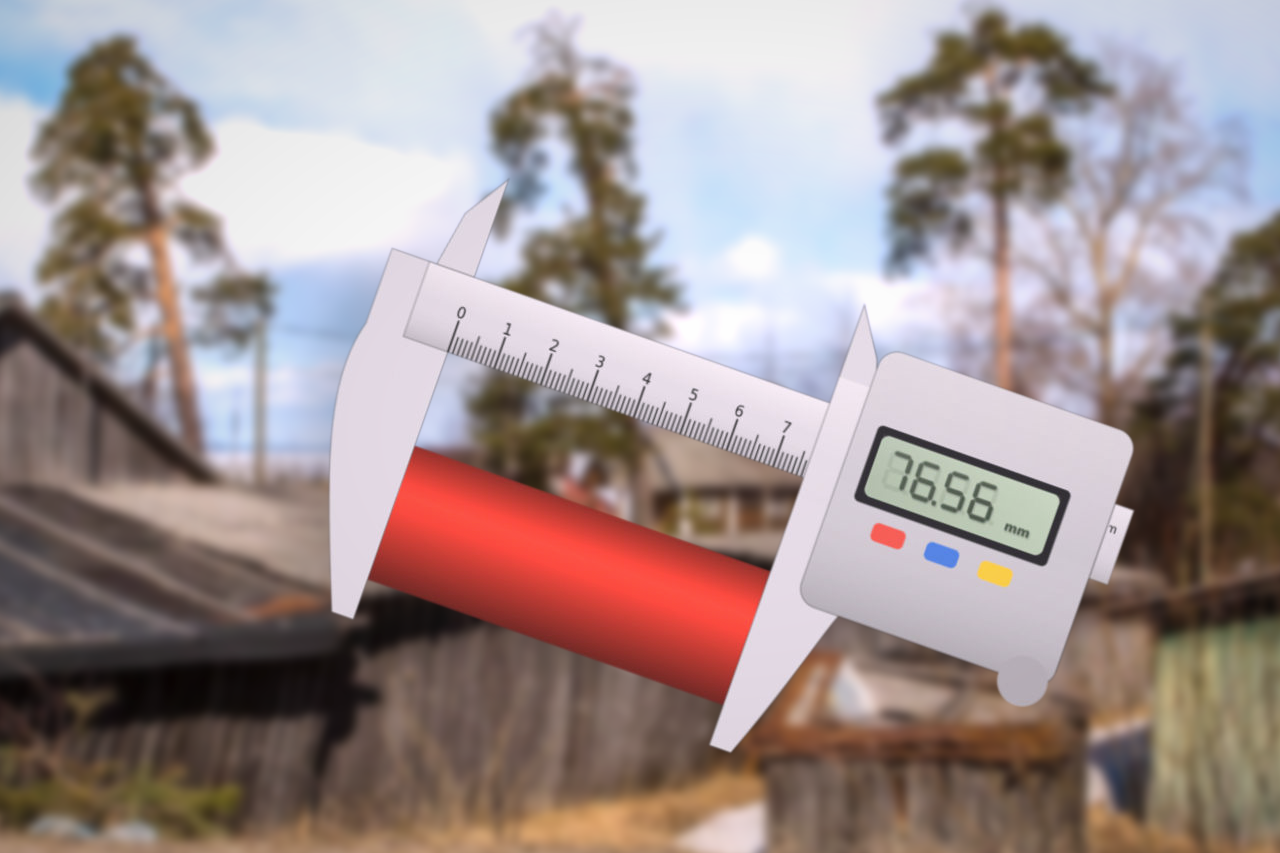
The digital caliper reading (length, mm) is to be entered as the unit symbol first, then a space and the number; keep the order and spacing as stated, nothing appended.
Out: mm 76.56
